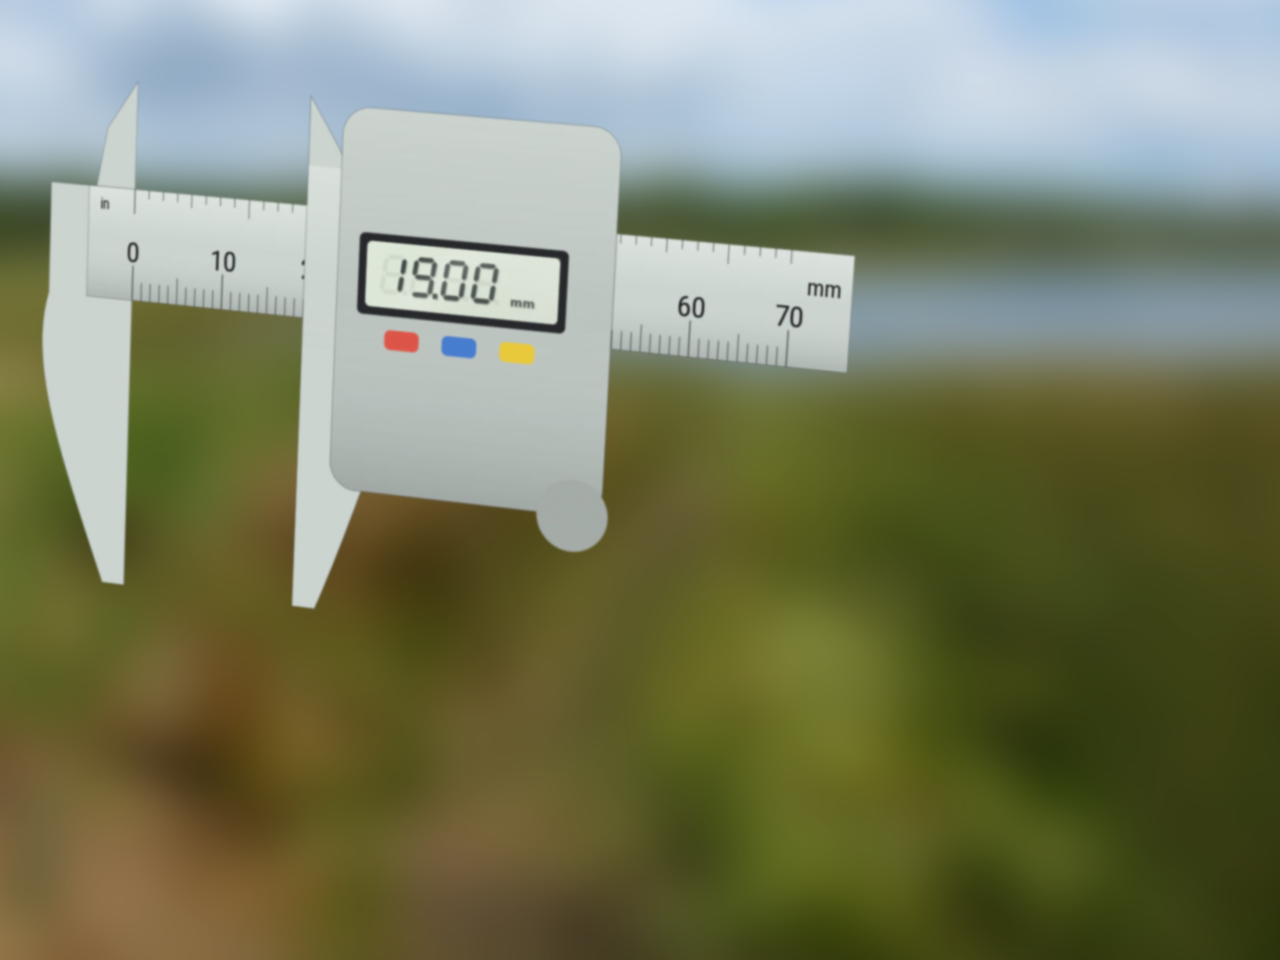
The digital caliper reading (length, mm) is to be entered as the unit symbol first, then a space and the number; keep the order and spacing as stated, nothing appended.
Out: mm 19.00
